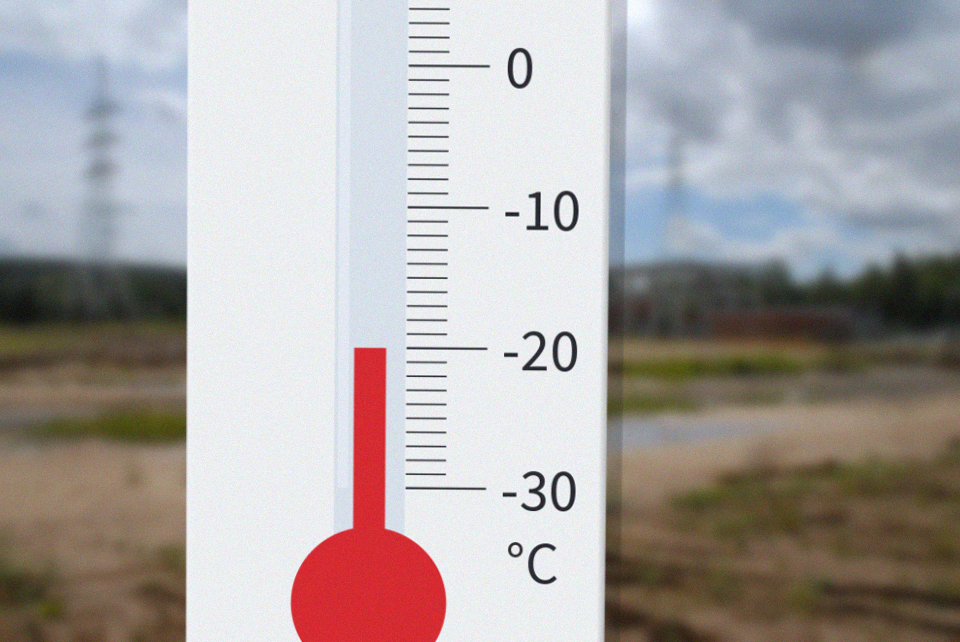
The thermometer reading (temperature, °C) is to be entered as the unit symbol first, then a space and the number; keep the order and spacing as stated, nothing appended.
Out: °C -20
